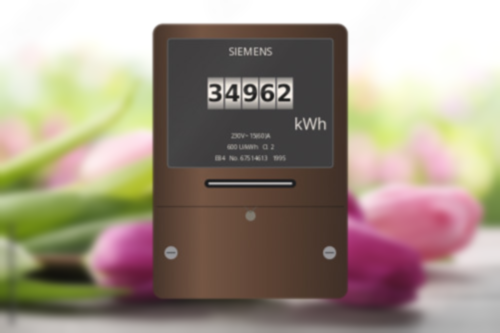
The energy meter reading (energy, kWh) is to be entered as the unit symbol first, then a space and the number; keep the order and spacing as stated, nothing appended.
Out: kWh 34962
